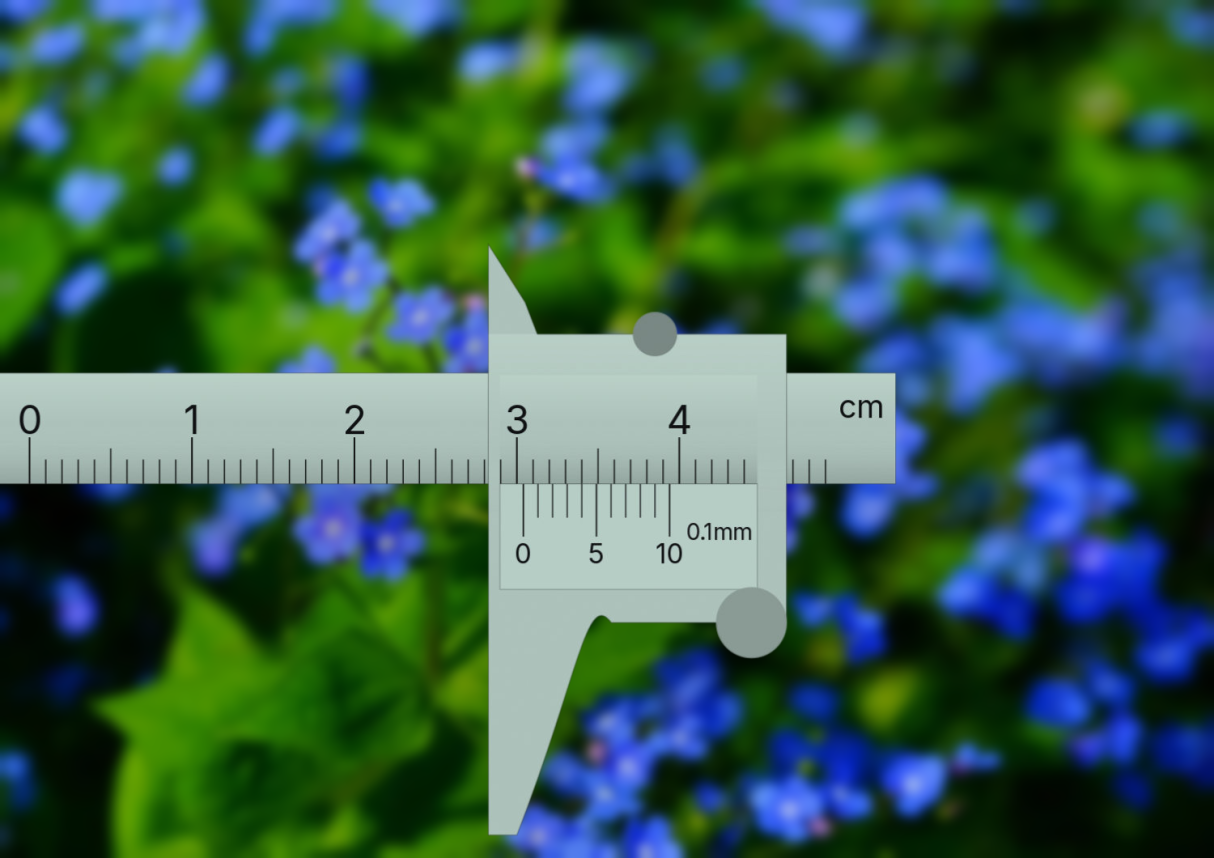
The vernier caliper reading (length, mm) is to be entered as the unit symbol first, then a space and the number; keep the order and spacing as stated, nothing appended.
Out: mm 30.4
